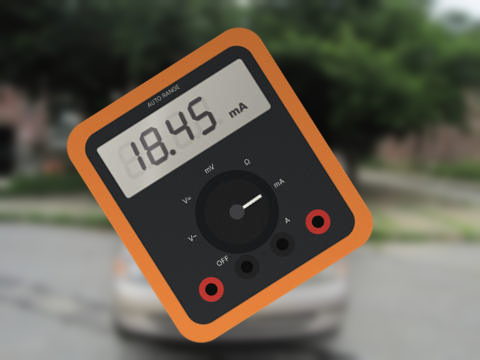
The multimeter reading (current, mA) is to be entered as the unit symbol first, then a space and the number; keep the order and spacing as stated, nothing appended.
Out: mA 18.45
